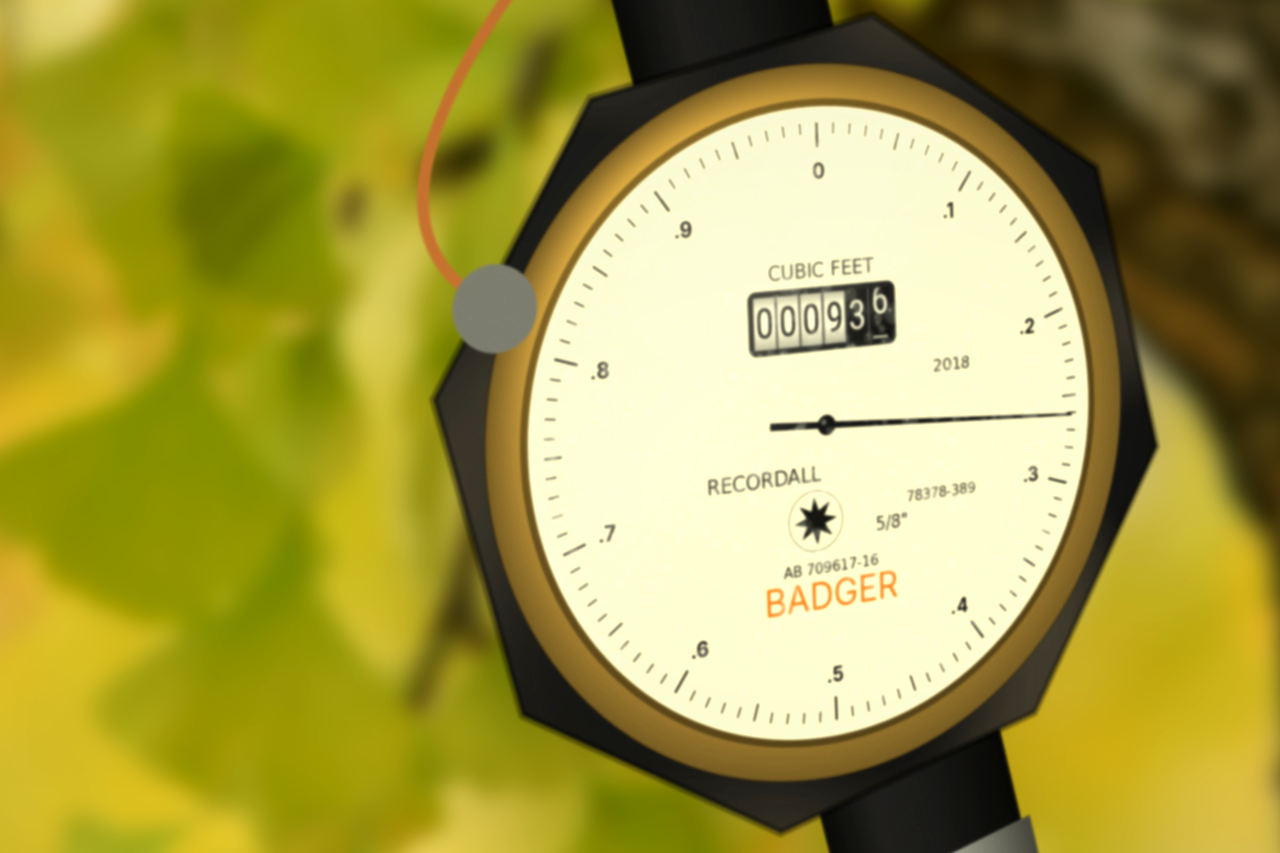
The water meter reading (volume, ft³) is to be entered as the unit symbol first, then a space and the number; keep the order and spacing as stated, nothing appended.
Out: ft³ 936.26
